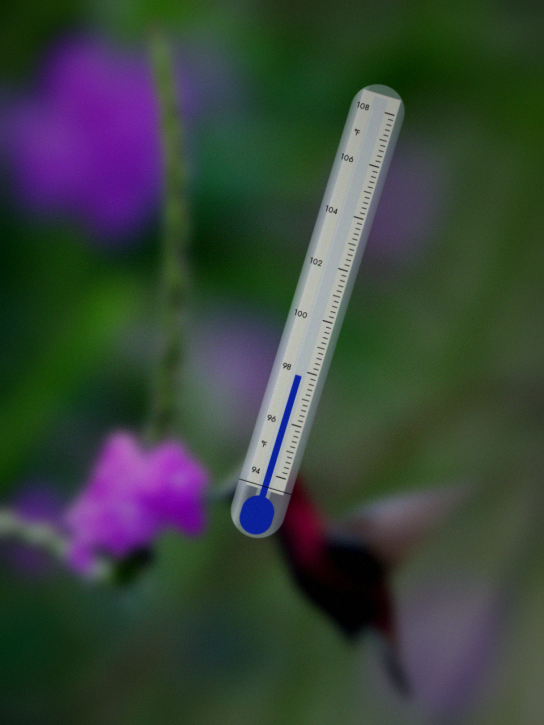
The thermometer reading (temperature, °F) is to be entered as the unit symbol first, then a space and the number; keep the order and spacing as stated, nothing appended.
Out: °F 97.8
